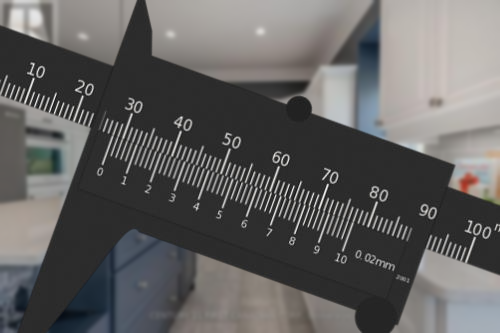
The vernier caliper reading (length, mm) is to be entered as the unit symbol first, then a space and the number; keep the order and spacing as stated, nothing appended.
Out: mm 28.0
